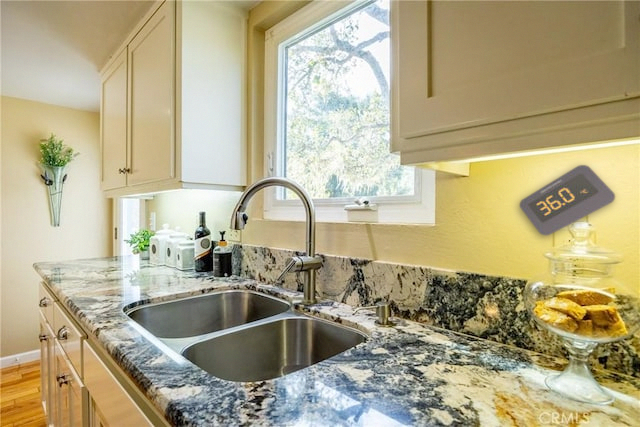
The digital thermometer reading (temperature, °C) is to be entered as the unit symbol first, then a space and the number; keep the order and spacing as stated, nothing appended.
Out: °C 36.0
